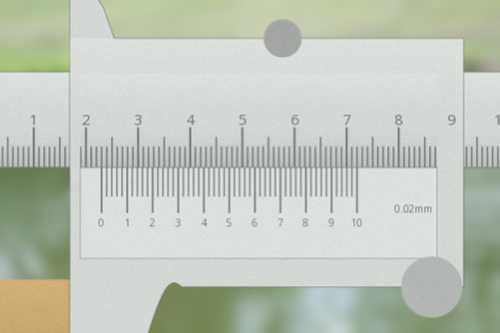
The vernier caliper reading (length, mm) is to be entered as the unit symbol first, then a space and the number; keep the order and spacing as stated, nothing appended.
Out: mm 23.0
